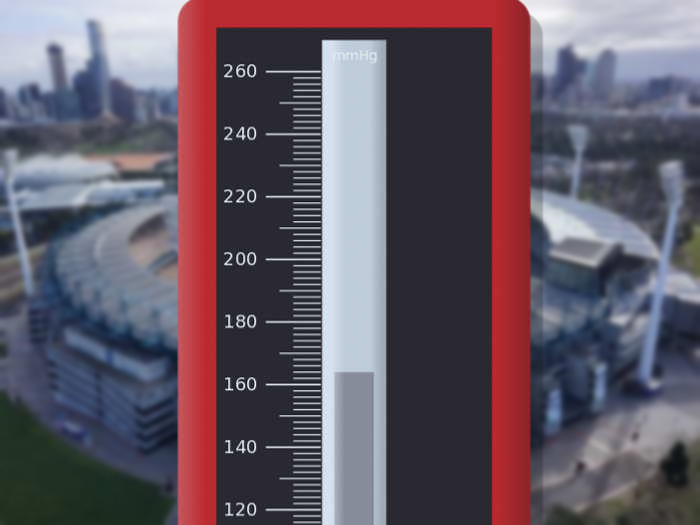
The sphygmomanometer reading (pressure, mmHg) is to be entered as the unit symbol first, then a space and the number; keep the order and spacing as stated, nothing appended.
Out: mmHg 164
